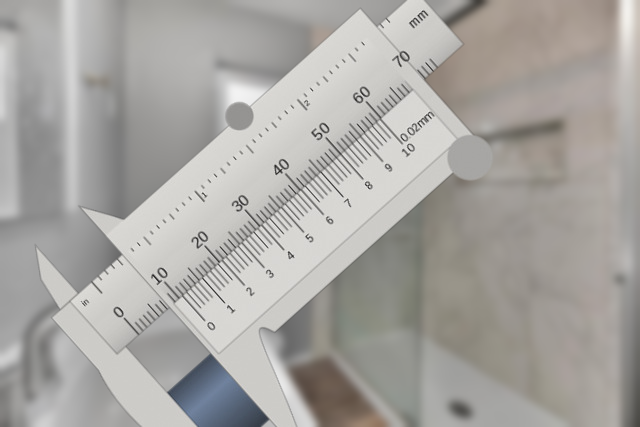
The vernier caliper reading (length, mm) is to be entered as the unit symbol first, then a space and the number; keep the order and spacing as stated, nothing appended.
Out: mm 10.8
